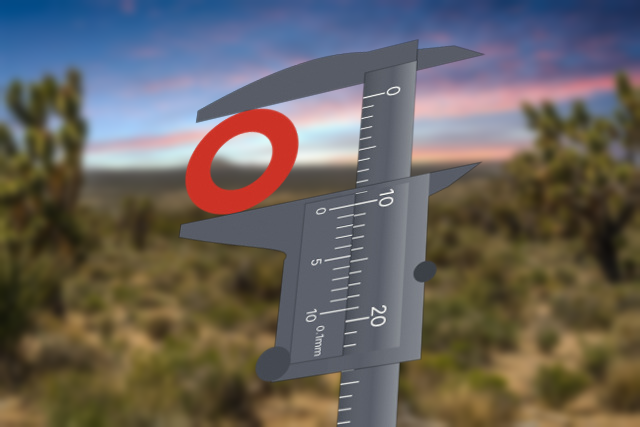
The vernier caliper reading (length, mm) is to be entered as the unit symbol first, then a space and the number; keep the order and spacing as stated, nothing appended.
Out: mm 10.0
